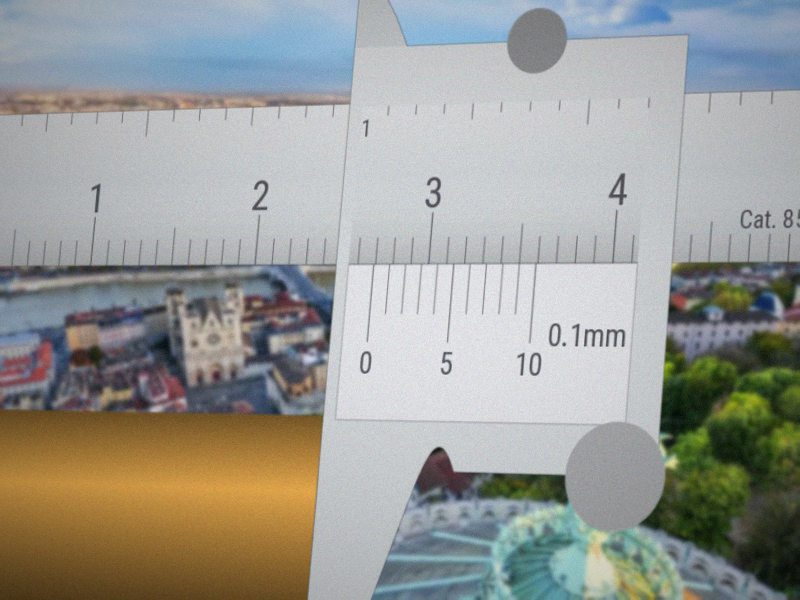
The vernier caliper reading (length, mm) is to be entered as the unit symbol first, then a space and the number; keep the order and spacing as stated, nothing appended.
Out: mm 26.9
